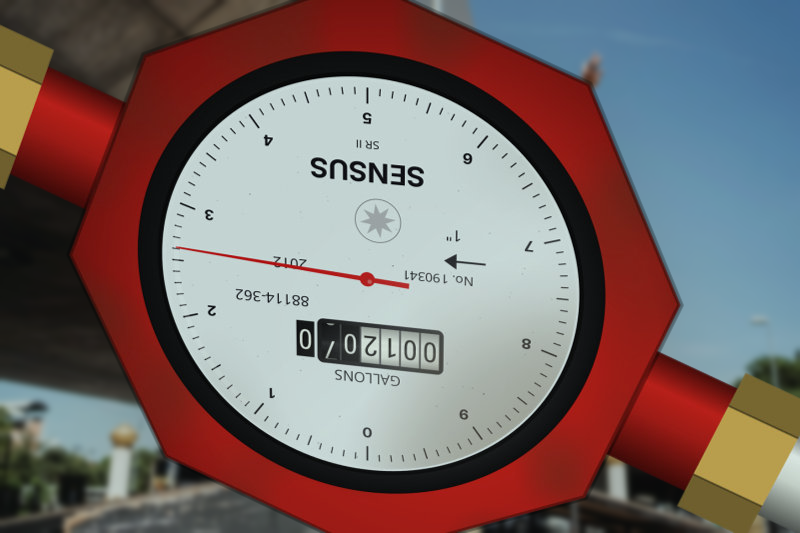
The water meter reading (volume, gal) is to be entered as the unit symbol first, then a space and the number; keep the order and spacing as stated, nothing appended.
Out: gal 12072.6
